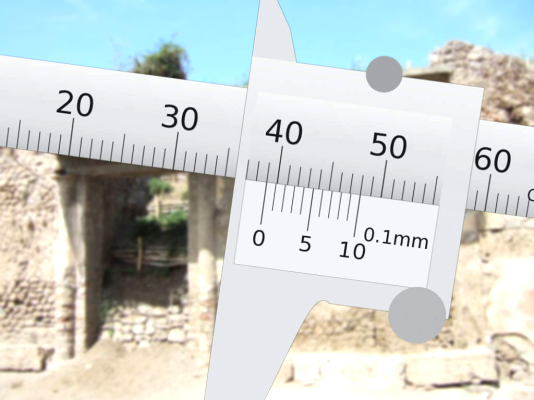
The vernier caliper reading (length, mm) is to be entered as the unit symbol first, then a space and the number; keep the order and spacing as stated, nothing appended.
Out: mm 39.0
